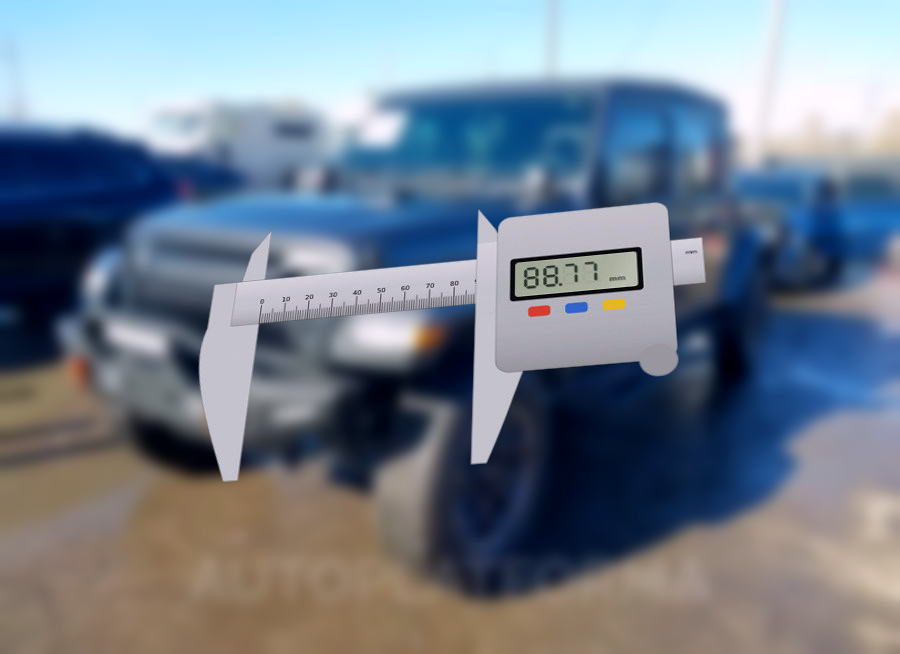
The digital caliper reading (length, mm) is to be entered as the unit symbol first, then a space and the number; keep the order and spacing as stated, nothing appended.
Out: mm 88.77
